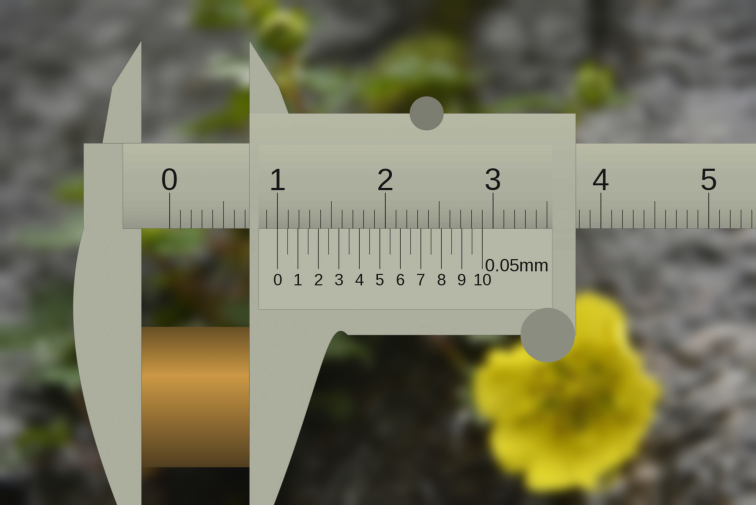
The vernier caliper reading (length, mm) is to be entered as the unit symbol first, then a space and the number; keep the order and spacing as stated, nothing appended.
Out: mm 10.0
